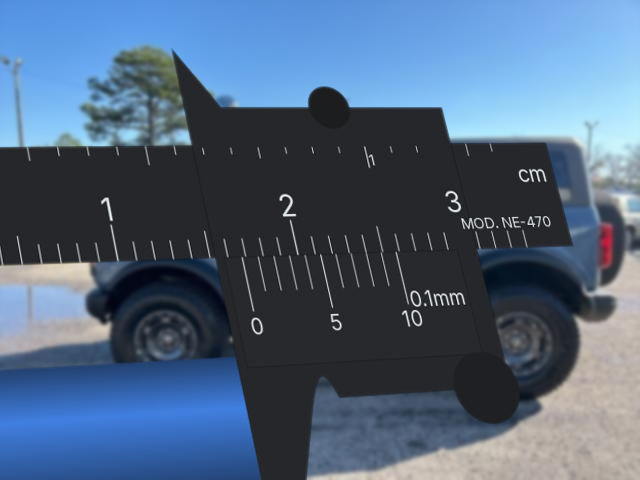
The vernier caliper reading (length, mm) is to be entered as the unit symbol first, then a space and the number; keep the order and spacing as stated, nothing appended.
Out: mm 16.8
